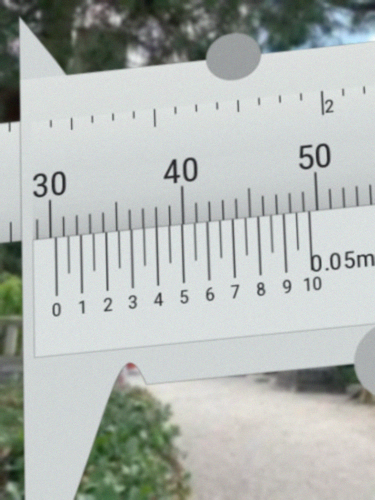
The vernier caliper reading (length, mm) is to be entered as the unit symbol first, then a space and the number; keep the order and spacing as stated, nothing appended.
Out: mm 30.4
